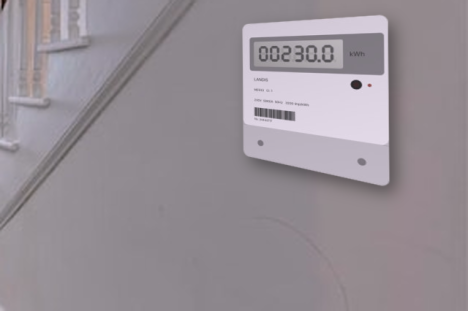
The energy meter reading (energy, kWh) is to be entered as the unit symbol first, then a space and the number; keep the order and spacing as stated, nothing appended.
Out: kWh 230.0
